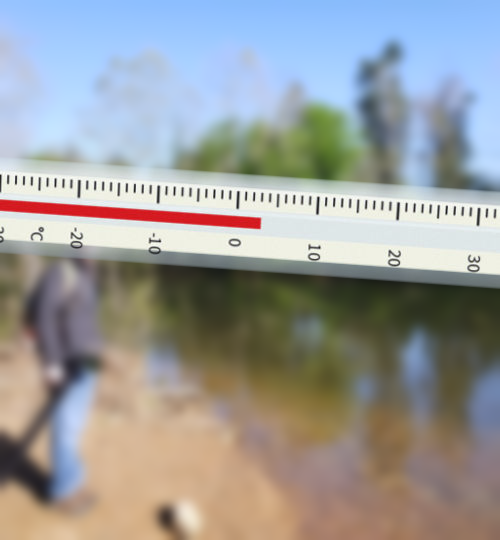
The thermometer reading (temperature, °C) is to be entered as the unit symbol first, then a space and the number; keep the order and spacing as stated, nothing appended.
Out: °C 3
